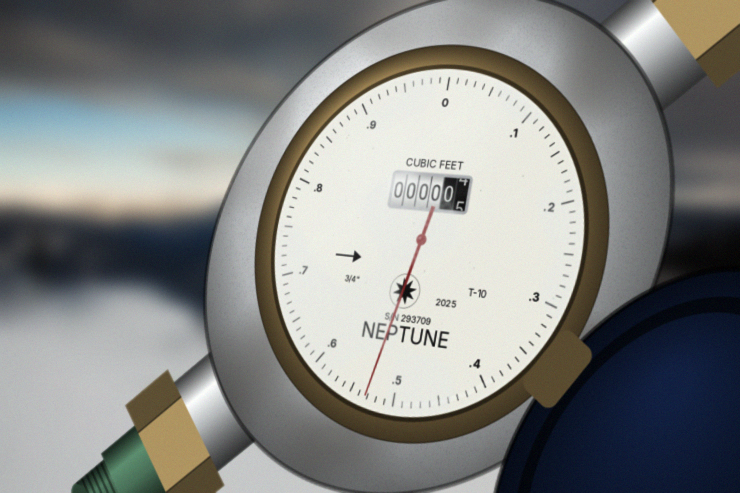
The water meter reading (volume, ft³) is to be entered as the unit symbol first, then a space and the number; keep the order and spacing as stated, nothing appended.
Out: ft³ 4.53
